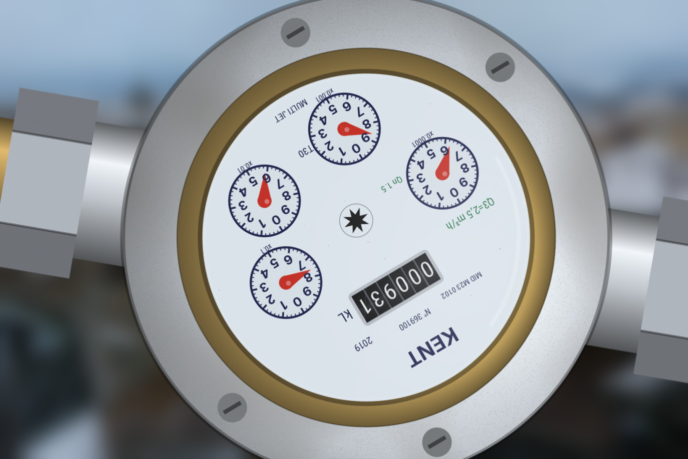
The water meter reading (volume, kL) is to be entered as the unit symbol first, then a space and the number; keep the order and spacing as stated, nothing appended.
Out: kL 931.7586
